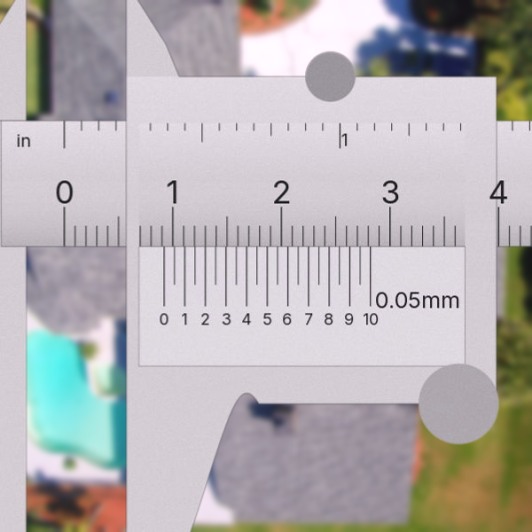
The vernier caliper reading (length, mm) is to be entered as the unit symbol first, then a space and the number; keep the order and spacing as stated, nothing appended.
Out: mm 9.2
